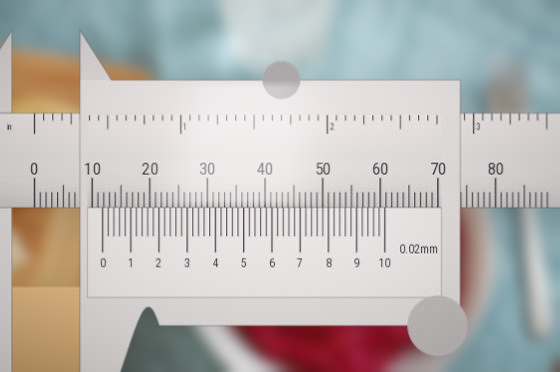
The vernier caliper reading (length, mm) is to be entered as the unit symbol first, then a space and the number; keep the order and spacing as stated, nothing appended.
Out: mm 11.8
